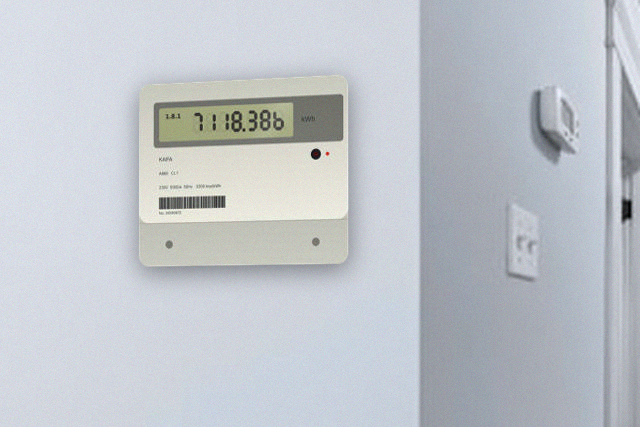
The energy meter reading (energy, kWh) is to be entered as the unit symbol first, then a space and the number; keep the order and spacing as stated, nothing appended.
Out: kWh 7118.386
